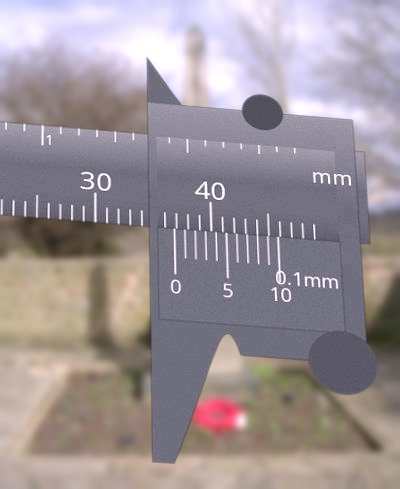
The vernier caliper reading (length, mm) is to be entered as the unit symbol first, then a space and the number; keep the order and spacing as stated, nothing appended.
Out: mm 36.8
